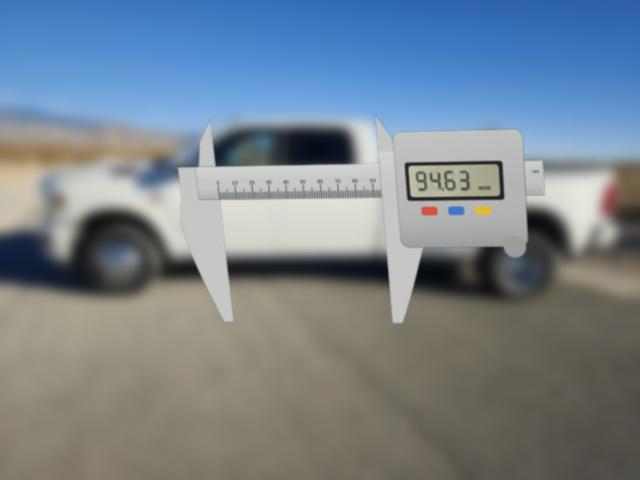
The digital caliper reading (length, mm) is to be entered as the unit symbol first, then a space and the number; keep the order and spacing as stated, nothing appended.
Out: mm 94.63
